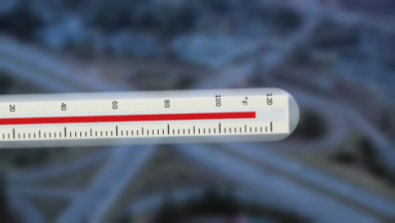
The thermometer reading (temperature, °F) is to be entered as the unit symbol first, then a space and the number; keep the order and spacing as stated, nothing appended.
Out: °F 114
